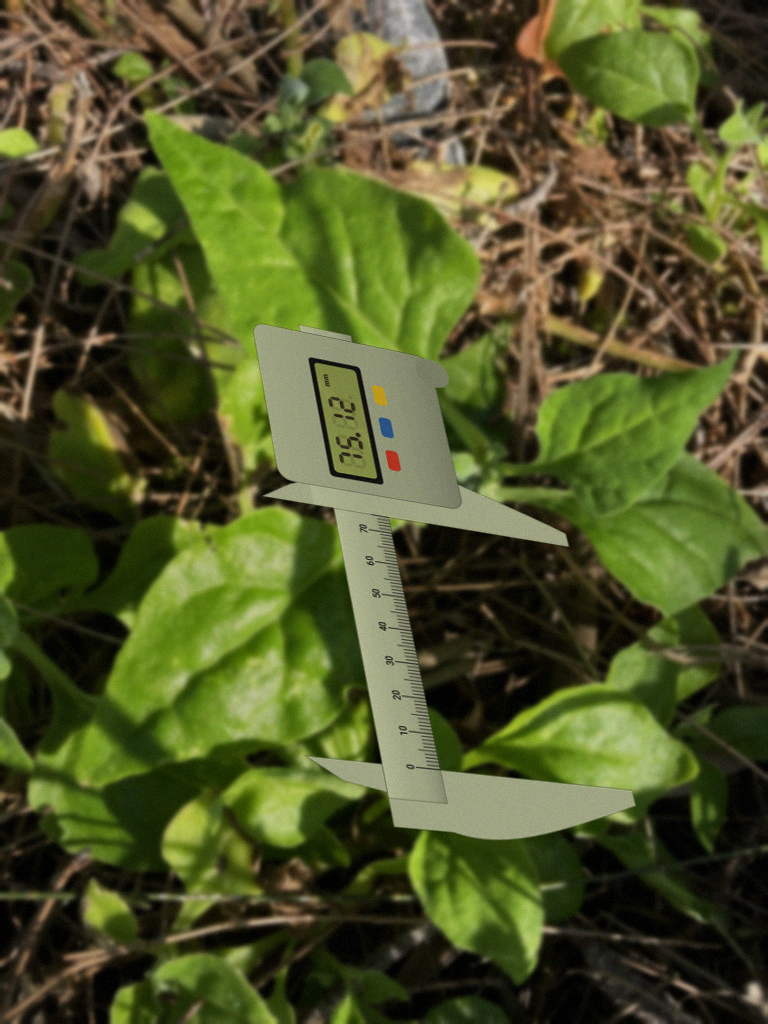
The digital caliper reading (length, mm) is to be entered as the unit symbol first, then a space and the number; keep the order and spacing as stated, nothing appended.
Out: mm 75.12
